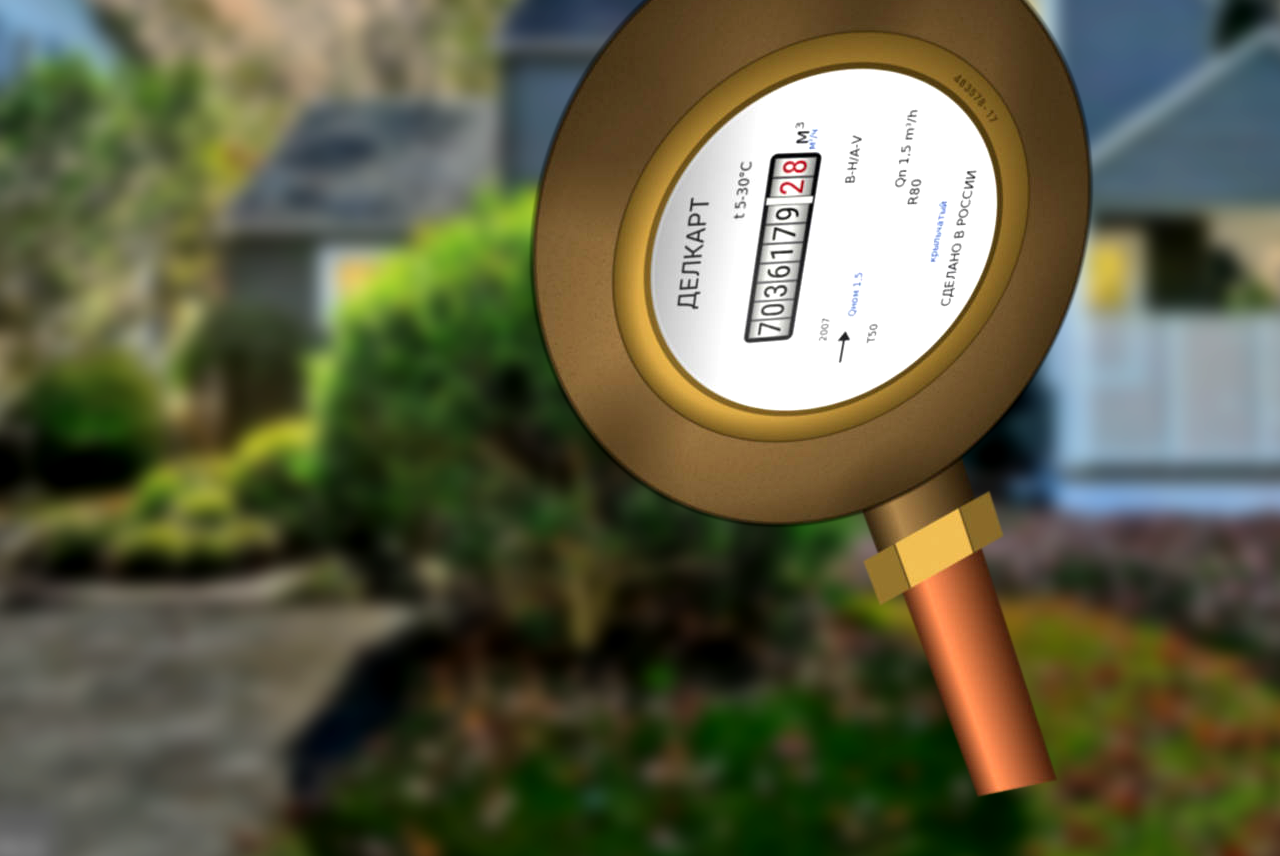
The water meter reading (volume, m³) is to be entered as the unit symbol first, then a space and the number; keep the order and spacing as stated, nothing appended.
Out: m³ 7036179.28
